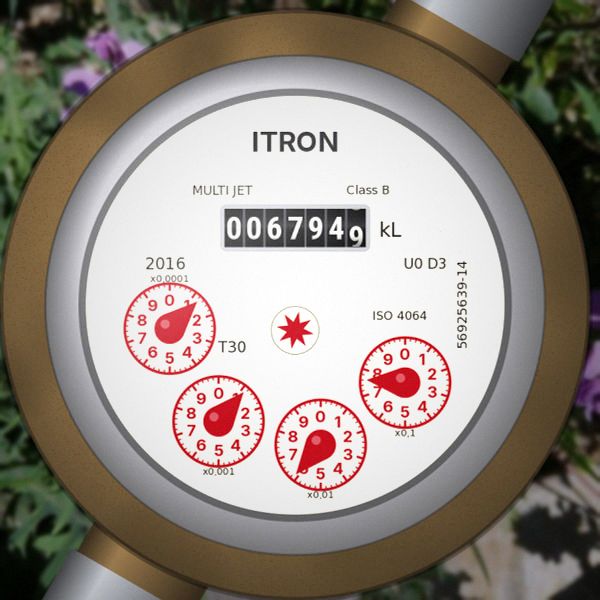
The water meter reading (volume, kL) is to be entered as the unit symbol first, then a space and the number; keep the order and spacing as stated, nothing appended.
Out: kL 67948.7611
